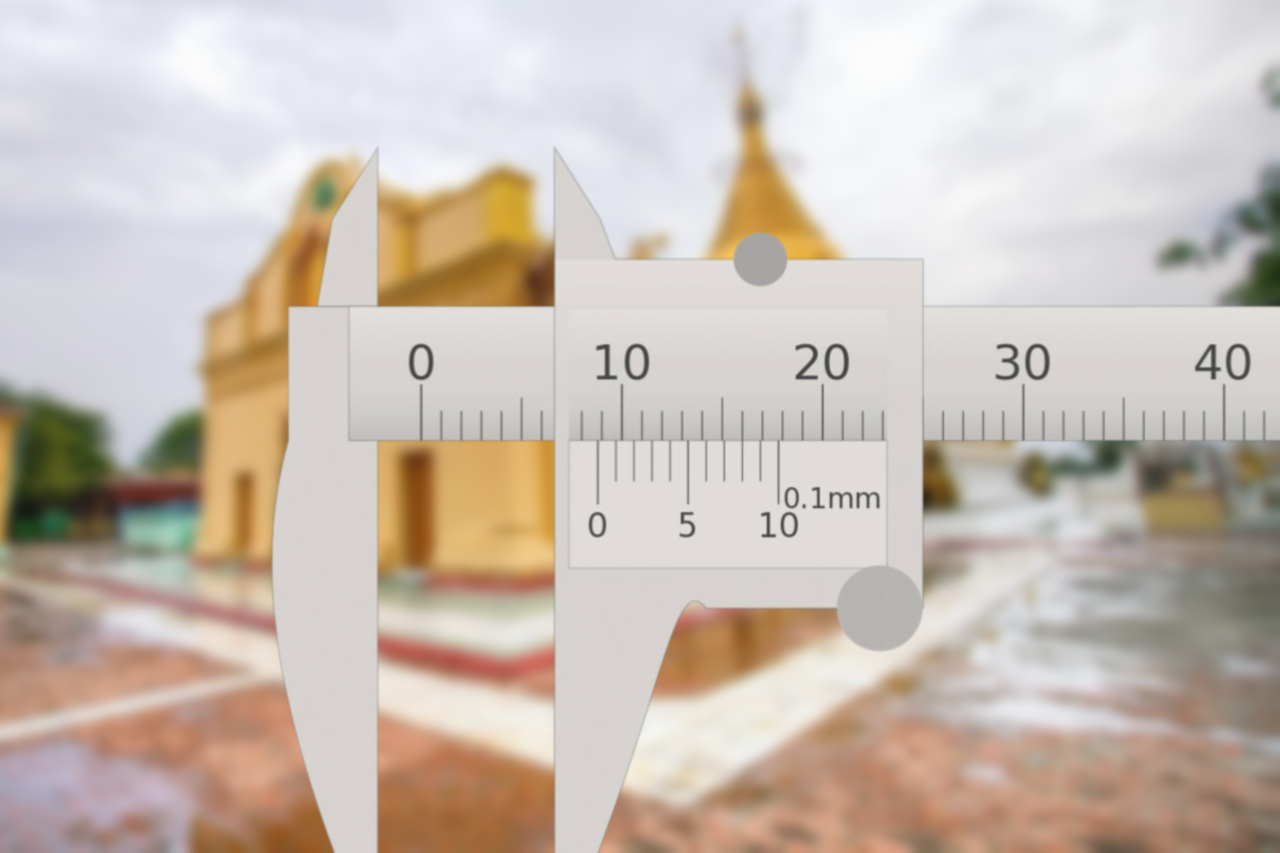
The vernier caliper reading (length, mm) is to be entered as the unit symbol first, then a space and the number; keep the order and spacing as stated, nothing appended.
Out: mm 8.8
